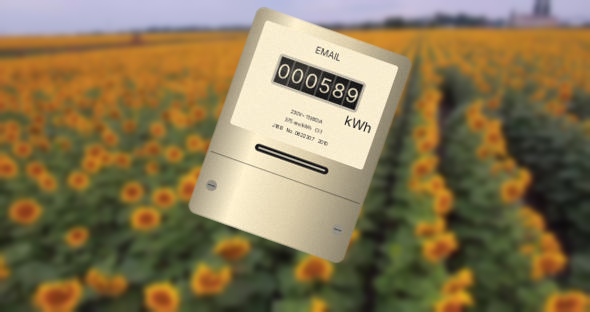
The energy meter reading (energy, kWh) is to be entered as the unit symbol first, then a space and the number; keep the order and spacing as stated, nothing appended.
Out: kWh 589
